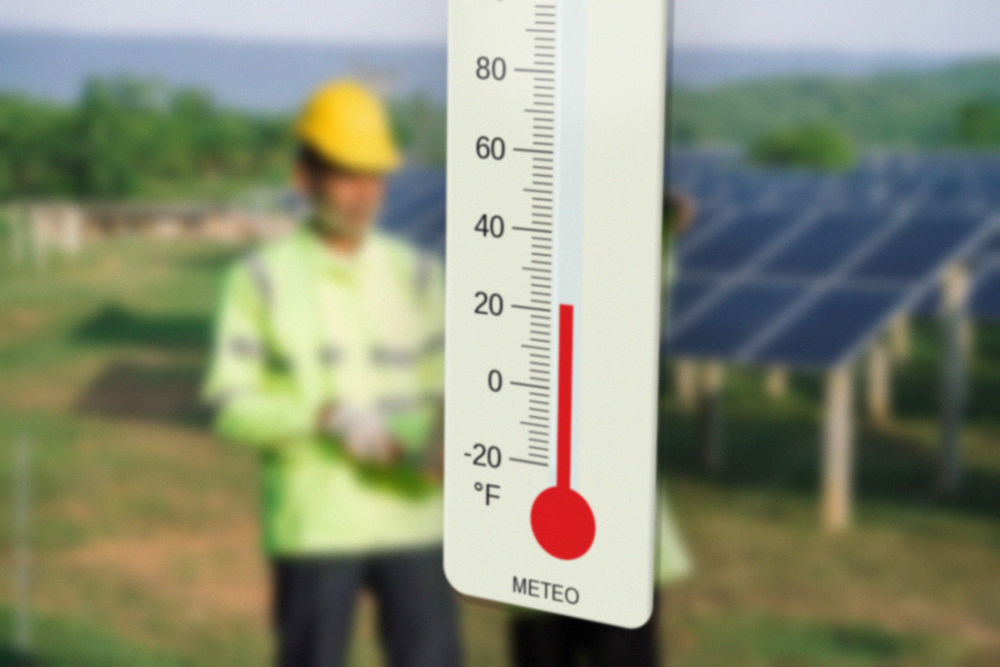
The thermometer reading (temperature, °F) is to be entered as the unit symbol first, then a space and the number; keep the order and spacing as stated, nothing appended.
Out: °F 22
